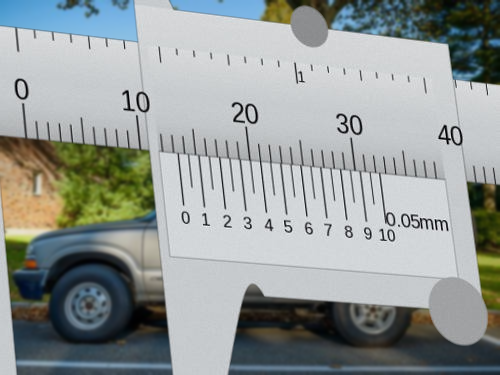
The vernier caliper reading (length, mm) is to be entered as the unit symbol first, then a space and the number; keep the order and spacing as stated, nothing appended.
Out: mm 13.4
